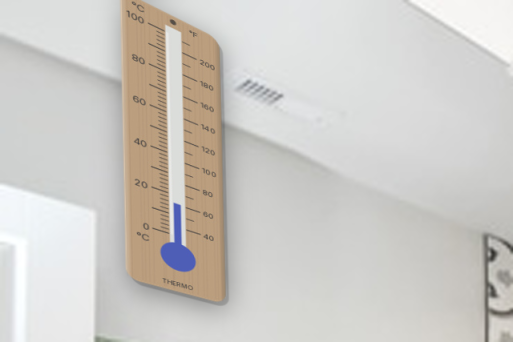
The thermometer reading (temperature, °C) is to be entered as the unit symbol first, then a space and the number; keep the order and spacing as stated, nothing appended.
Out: °C 16
